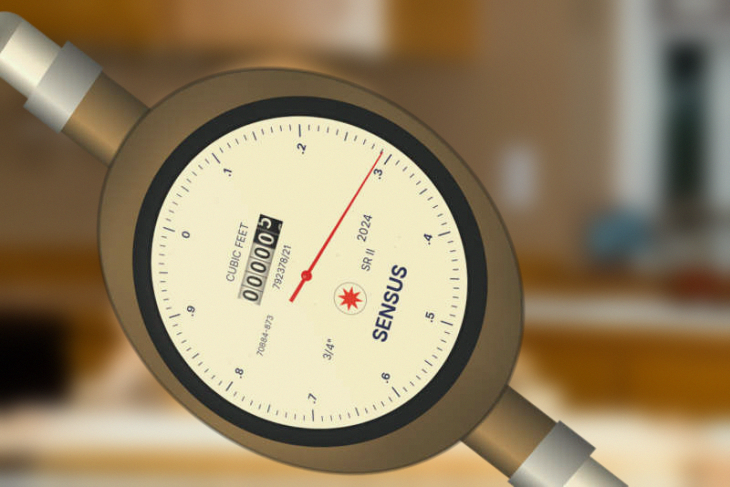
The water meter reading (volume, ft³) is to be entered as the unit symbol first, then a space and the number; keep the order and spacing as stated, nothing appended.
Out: ft³ 5.29
